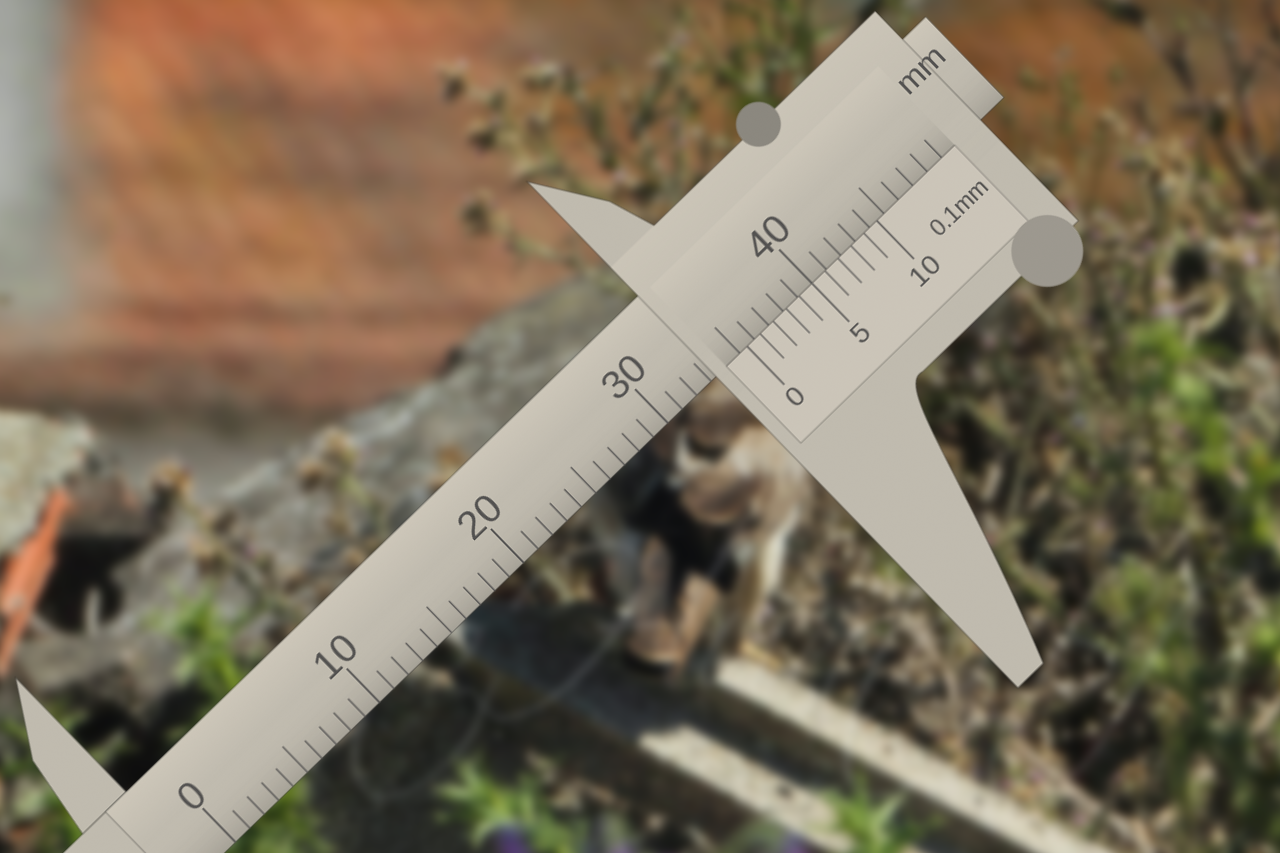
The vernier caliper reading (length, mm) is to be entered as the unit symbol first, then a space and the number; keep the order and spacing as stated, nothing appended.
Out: mm 35.5
